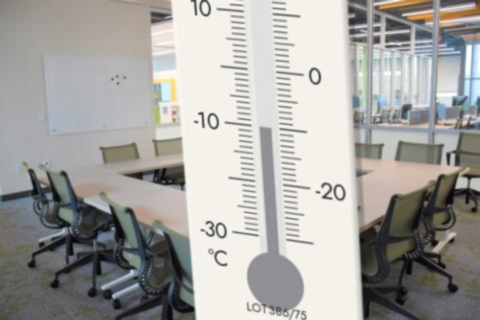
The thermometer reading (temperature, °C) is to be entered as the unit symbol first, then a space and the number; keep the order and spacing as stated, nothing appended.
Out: °C -10
